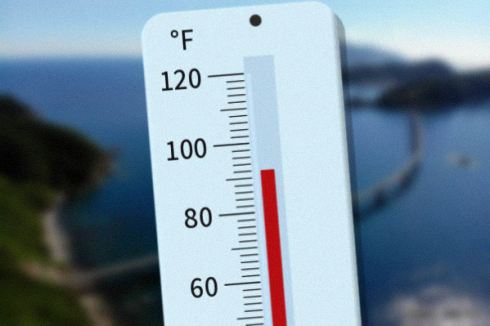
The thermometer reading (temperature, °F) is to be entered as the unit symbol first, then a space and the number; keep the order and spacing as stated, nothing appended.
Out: °F 92
